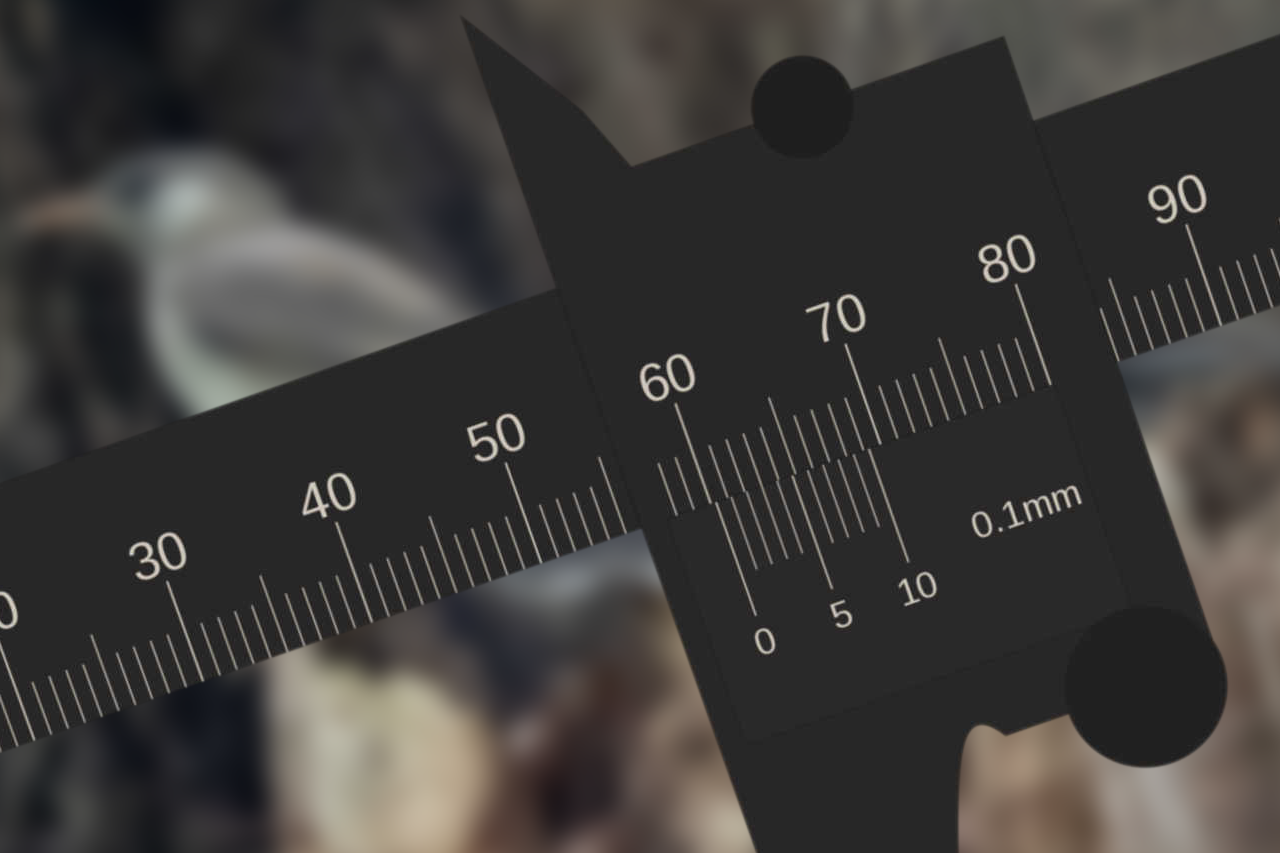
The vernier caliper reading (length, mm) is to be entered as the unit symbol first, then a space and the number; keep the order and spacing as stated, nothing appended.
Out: mm 60.3
